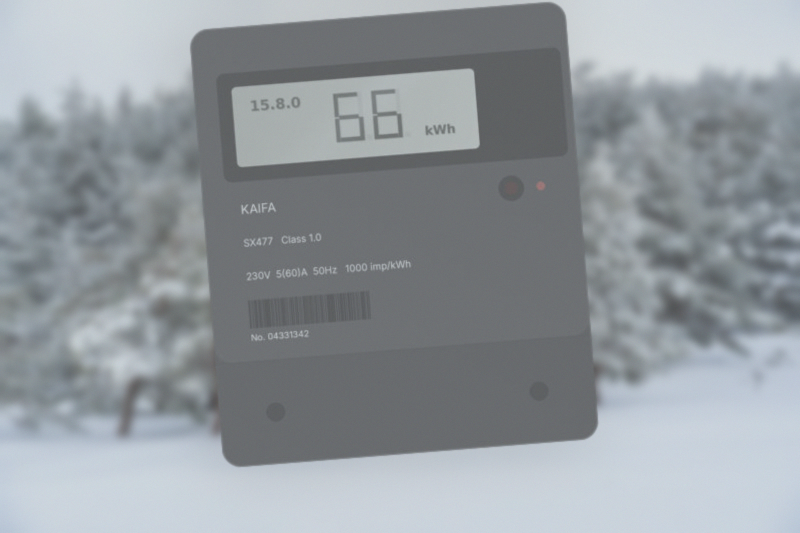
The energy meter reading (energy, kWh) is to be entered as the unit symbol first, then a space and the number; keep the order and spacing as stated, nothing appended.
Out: kWh 66
